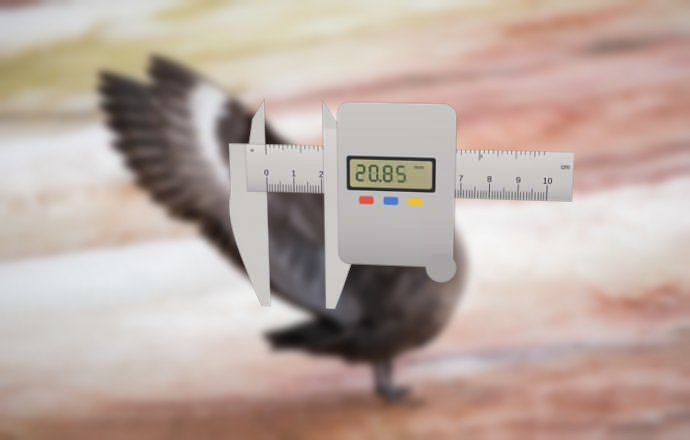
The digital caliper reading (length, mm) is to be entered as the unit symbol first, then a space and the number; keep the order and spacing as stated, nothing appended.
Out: mm 20.85
